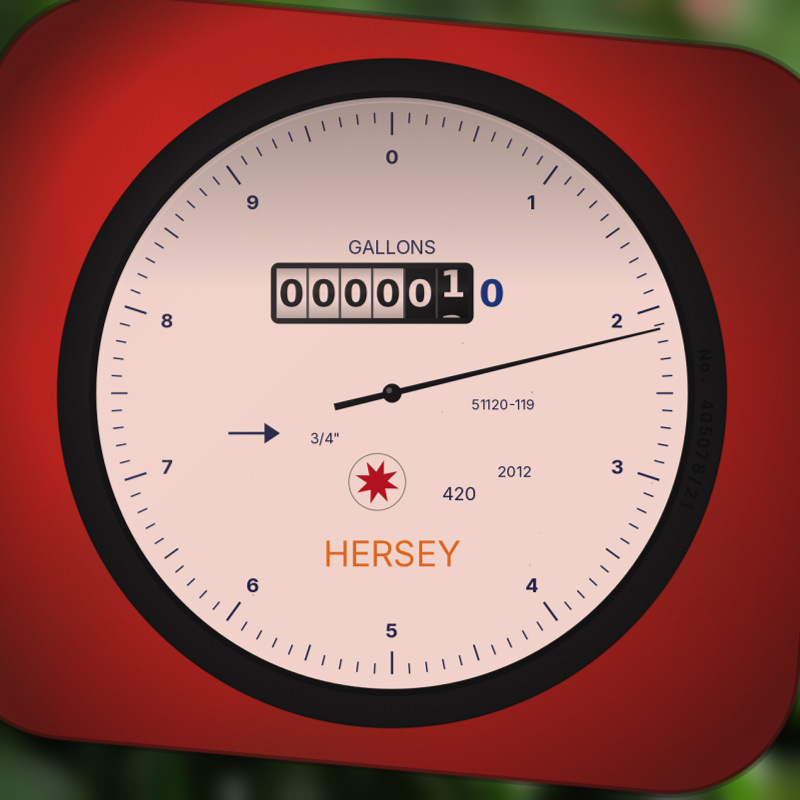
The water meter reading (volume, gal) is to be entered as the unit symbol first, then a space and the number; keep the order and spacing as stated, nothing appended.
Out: gal 12.1
